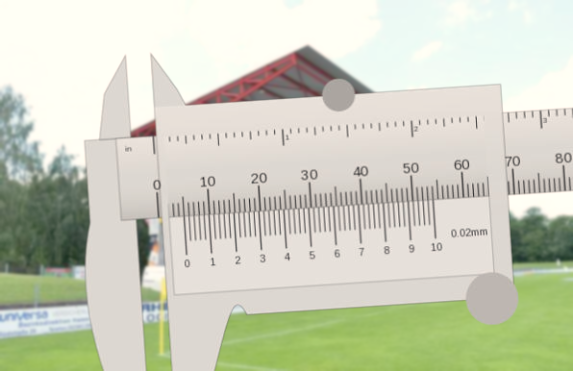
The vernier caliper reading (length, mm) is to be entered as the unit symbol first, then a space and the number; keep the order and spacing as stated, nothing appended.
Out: mm 5.0
